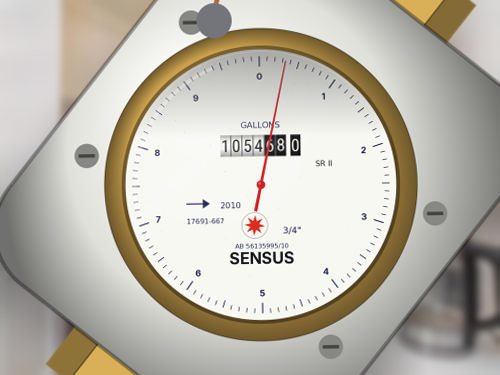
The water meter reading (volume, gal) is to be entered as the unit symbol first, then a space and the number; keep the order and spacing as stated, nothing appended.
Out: gal 1054680.3
